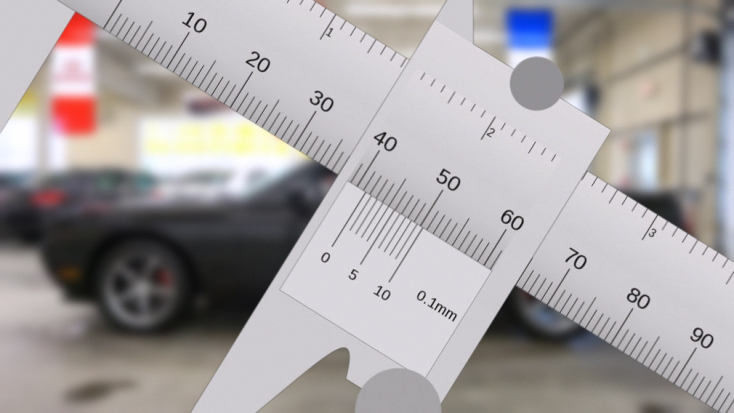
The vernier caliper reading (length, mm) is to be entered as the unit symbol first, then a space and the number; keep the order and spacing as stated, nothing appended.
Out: mm 41.4
